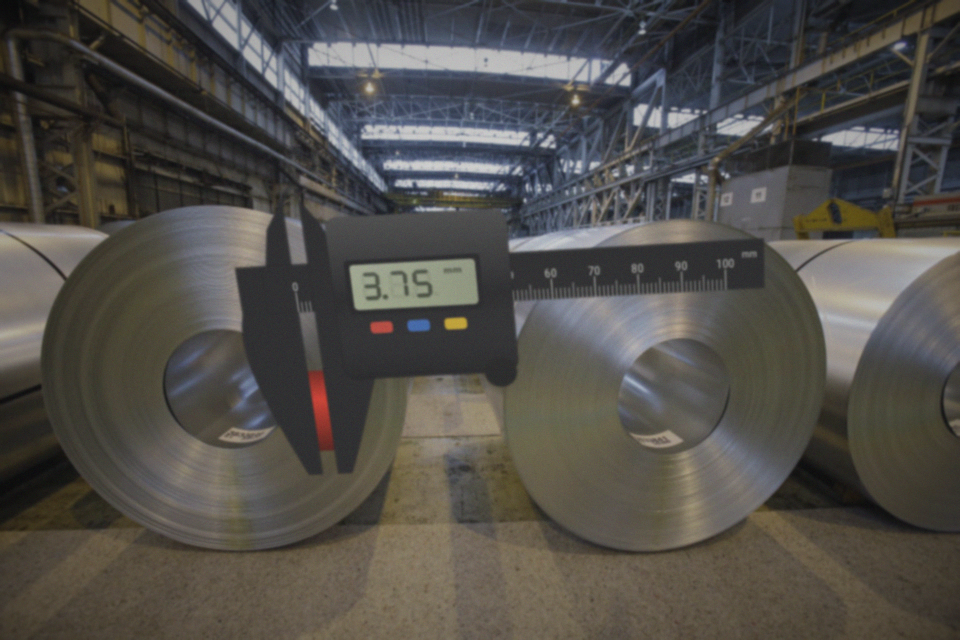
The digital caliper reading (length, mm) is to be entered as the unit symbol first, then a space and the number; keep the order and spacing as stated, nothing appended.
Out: mm 3.75
